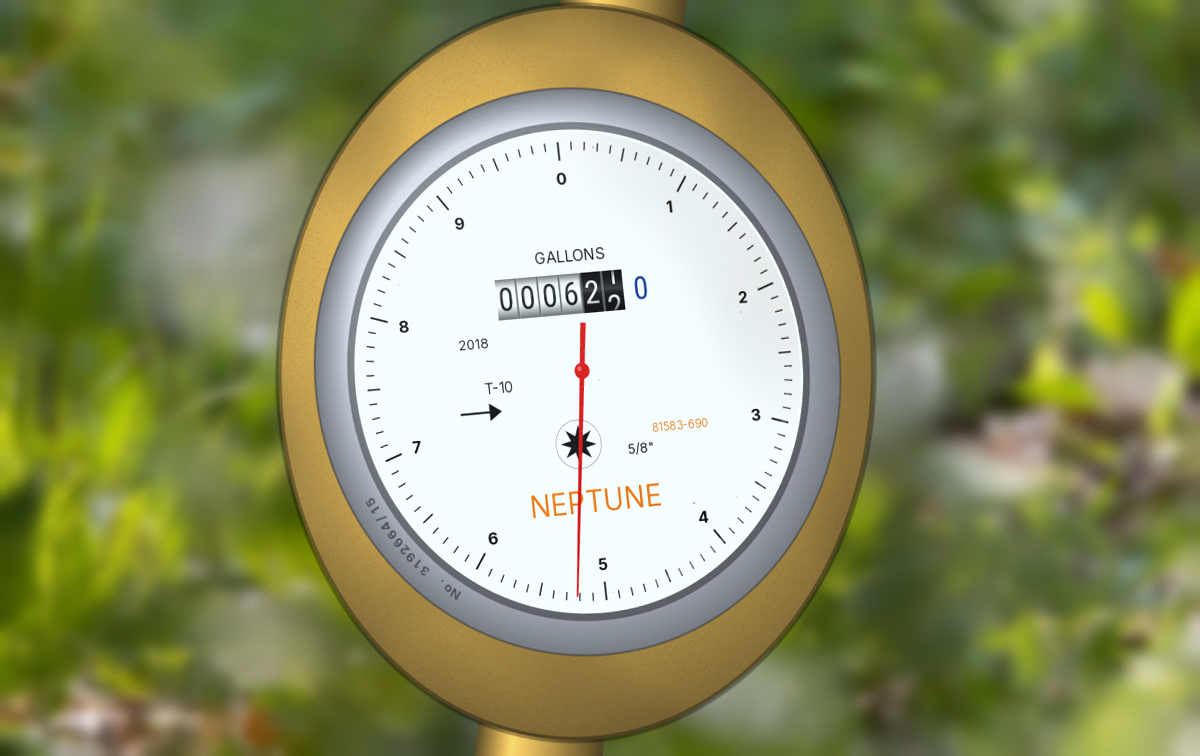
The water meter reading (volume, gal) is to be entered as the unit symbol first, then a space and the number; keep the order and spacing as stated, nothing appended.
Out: gal 6215.2
